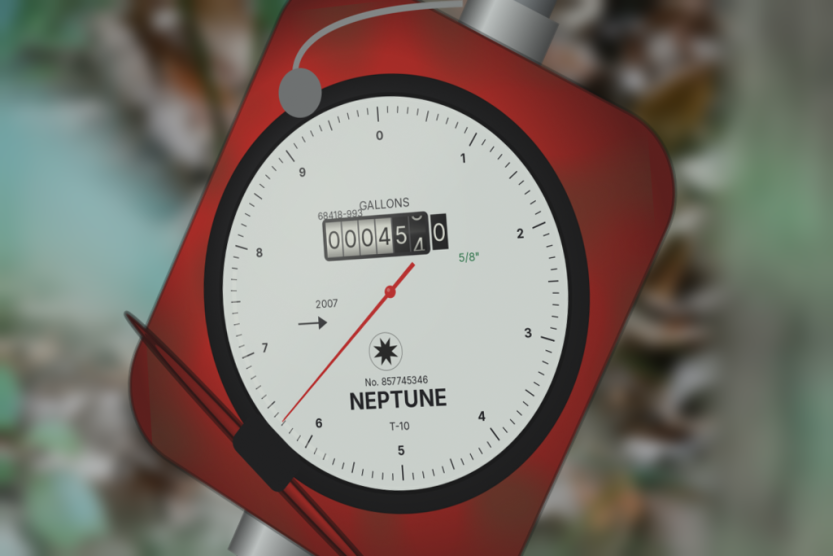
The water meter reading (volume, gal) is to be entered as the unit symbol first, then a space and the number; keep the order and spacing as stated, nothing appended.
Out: gal 4536.3
